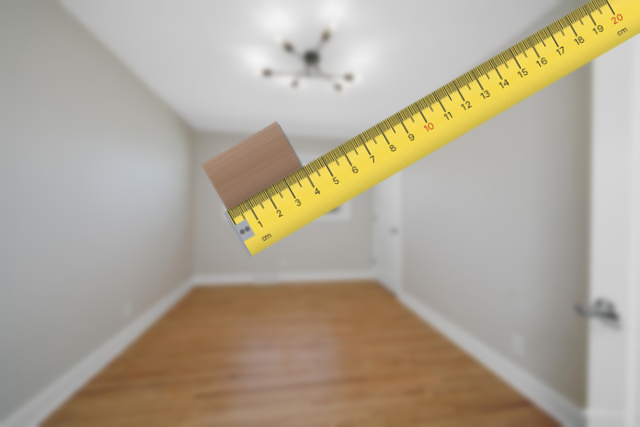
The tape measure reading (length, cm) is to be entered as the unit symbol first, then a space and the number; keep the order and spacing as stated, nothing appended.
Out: cm 4
